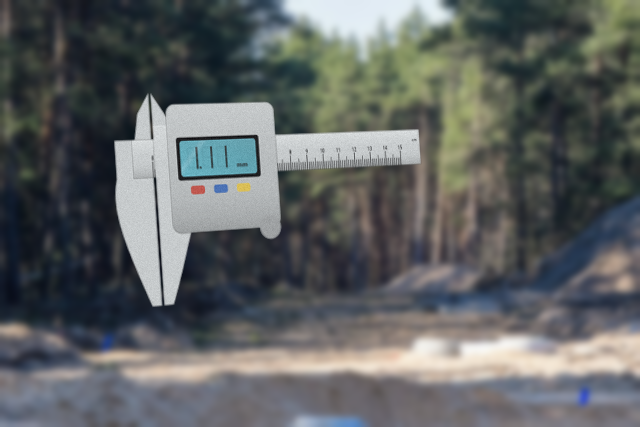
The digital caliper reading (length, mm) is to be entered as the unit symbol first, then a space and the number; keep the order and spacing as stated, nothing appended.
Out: mm 1.11
